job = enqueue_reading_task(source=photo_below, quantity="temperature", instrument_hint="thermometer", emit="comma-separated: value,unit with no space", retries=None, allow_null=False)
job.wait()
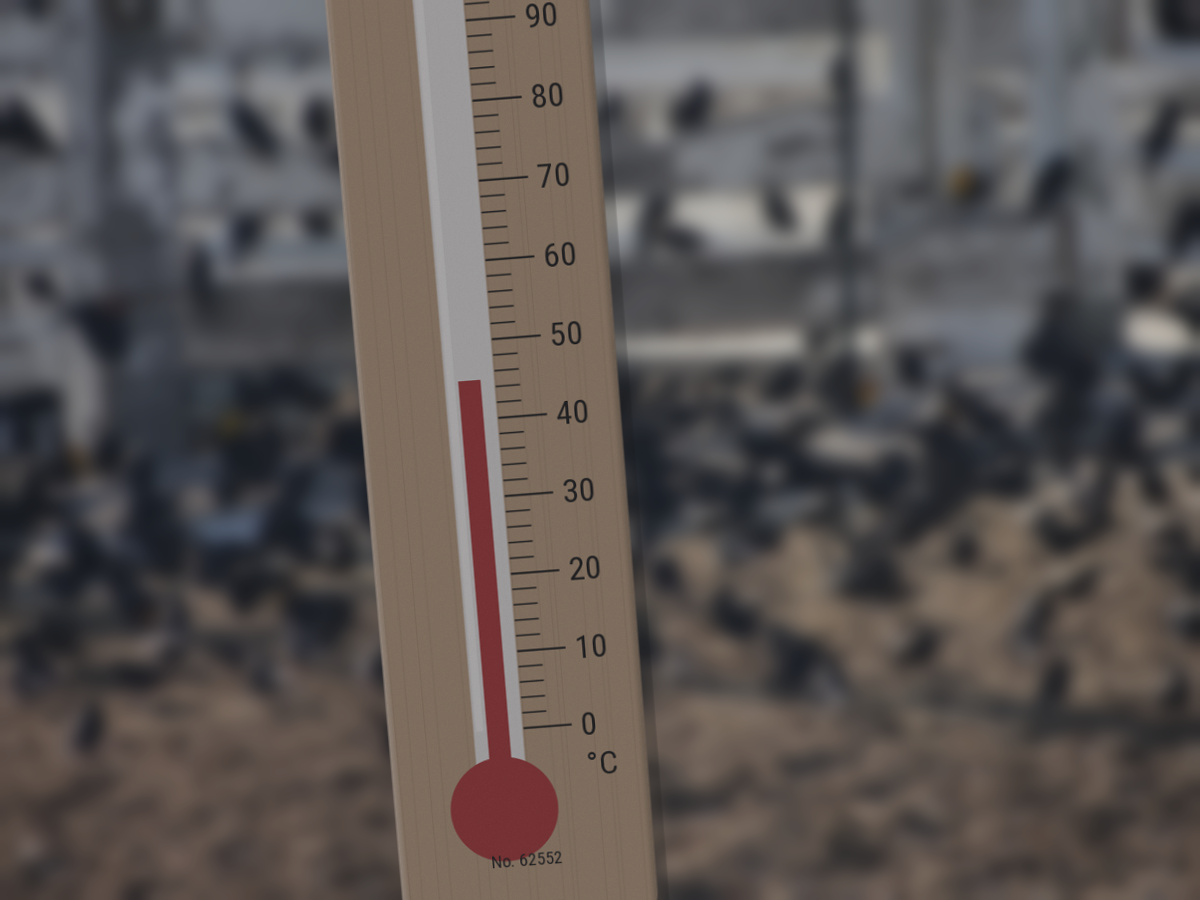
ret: 45,°C
